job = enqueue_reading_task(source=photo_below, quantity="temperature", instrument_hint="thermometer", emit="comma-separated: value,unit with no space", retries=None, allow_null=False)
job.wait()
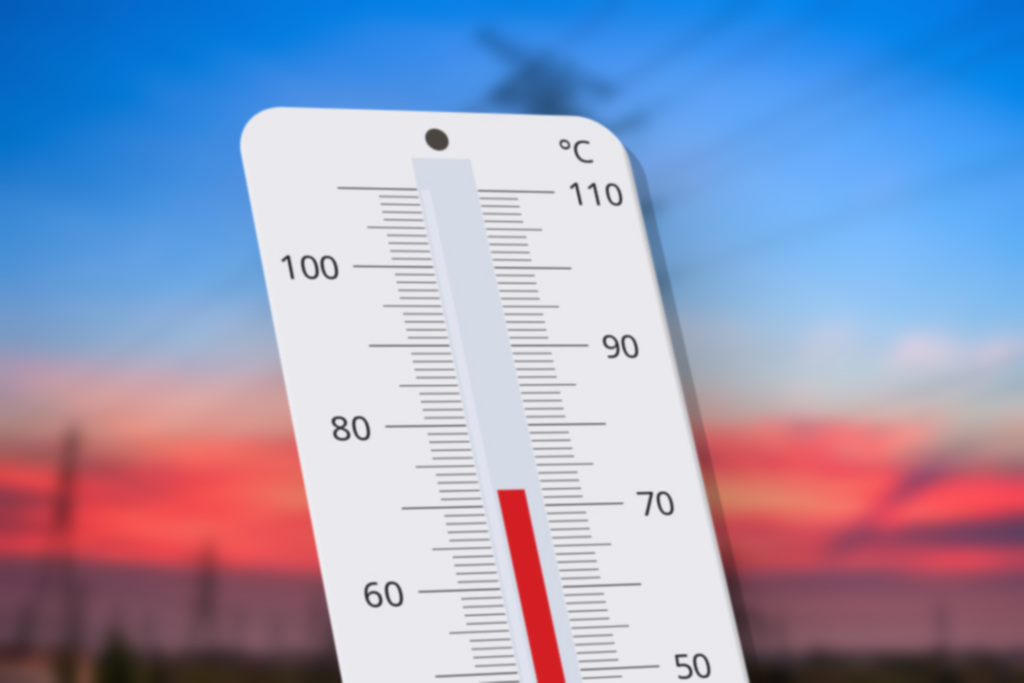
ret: 72,°C
